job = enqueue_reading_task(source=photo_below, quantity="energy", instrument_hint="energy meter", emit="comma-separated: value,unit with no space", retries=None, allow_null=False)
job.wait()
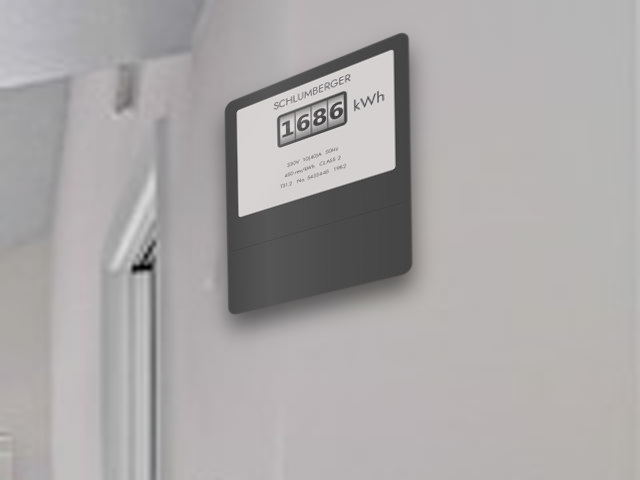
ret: 1686,kWh
